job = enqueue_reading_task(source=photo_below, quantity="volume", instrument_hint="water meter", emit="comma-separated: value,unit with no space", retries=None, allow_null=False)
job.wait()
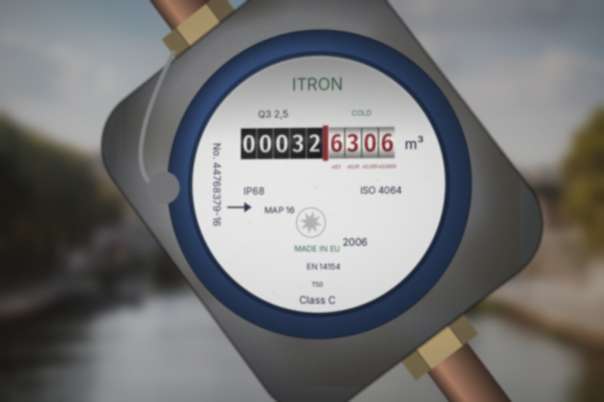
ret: 32.6306,m³
